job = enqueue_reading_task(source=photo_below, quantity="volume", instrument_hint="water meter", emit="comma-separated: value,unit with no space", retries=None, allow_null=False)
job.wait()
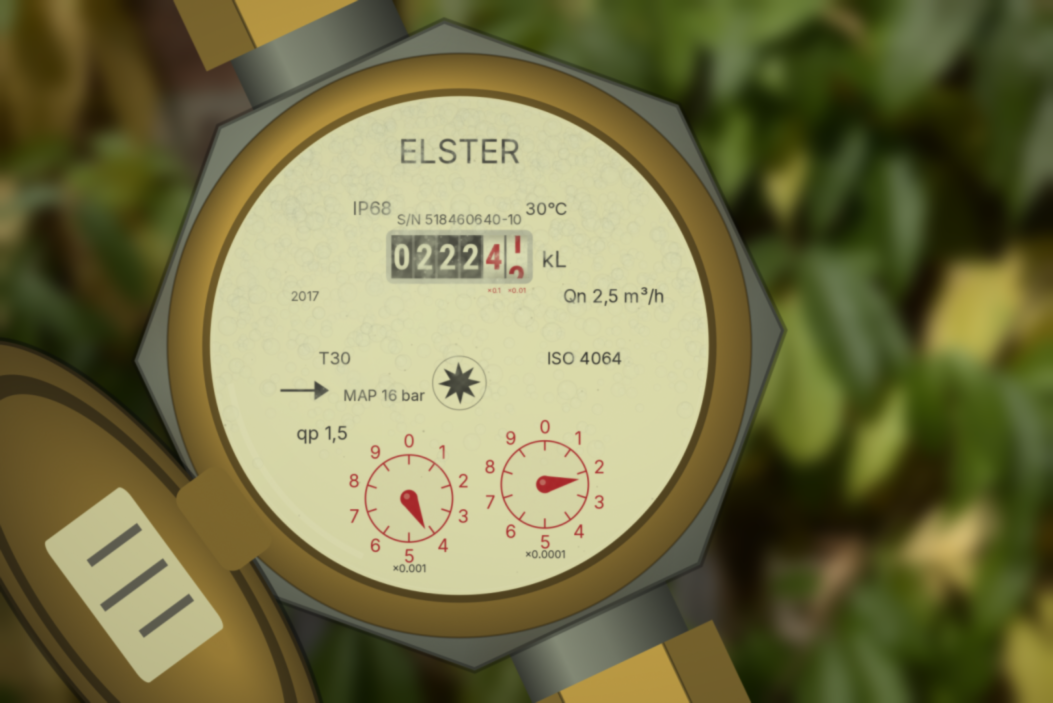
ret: 222.4142,kL
